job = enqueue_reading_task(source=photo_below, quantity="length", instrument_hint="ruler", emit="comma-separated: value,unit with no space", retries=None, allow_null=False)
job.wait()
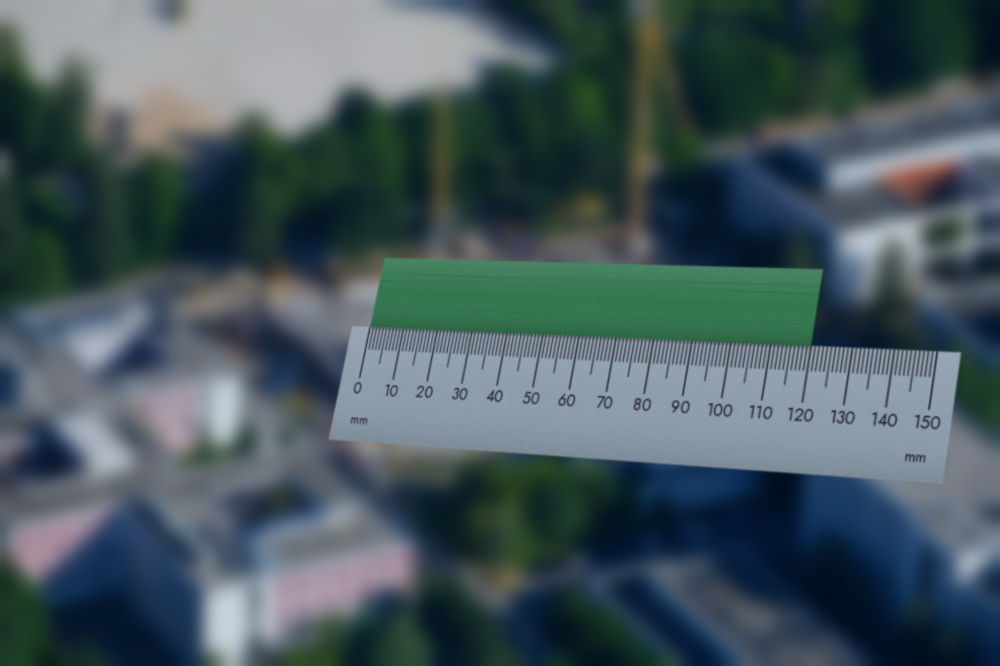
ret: 120,mm
